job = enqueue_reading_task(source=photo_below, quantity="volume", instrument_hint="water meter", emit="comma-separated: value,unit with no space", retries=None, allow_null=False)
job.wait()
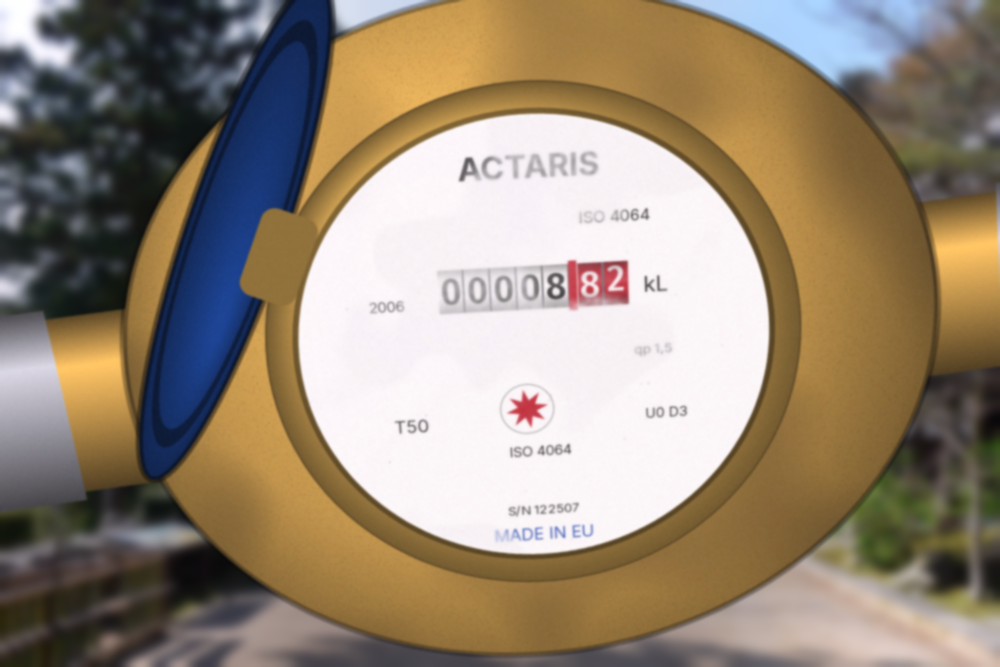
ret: 8.82,kL
